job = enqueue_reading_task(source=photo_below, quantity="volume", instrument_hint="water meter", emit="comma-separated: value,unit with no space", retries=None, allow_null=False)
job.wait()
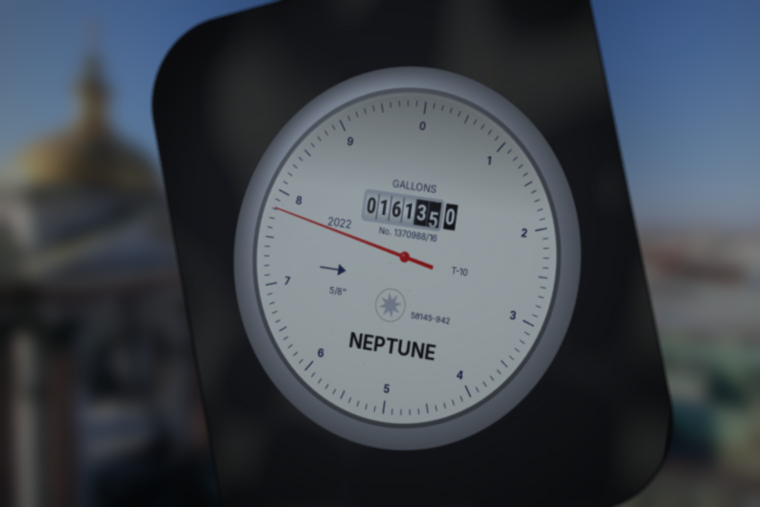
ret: 161347.8,gal
